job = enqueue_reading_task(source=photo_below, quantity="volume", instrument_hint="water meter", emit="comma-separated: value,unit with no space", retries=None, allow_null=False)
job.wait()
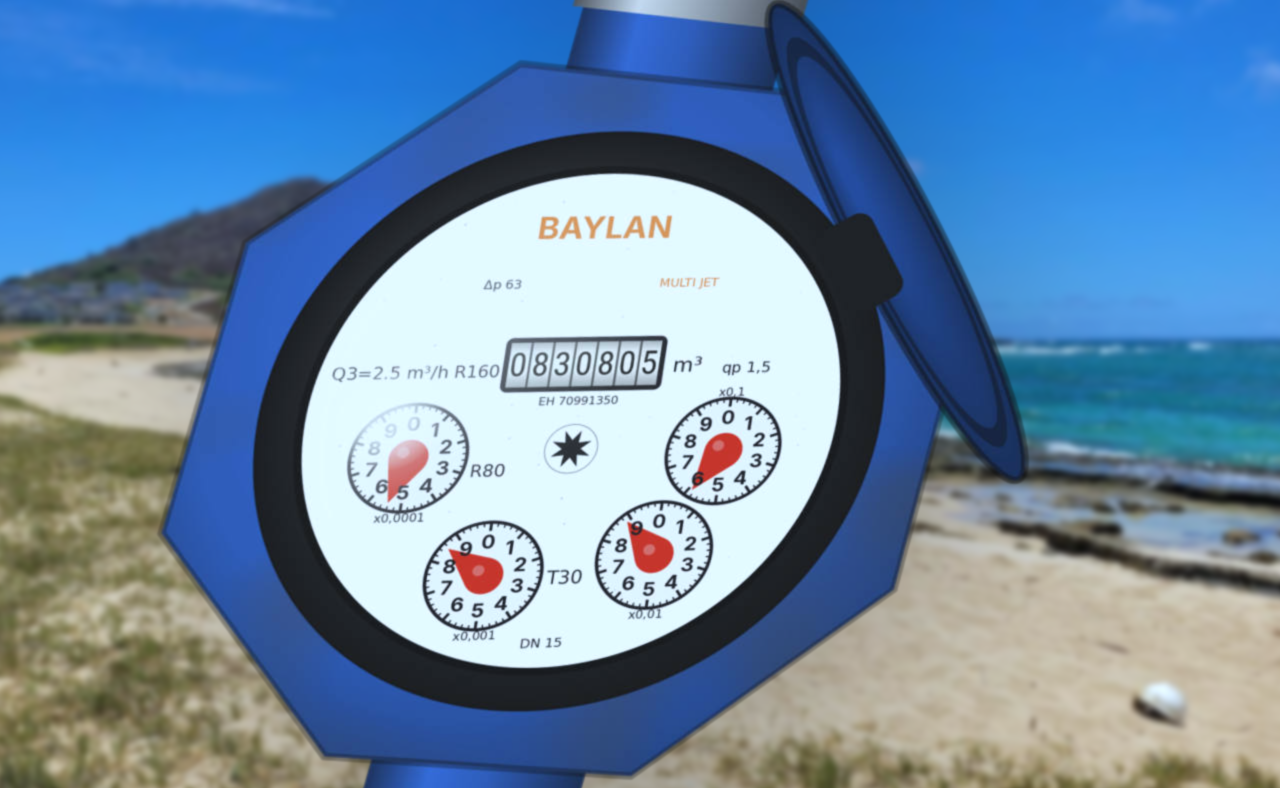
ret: 830805.5885,m³
